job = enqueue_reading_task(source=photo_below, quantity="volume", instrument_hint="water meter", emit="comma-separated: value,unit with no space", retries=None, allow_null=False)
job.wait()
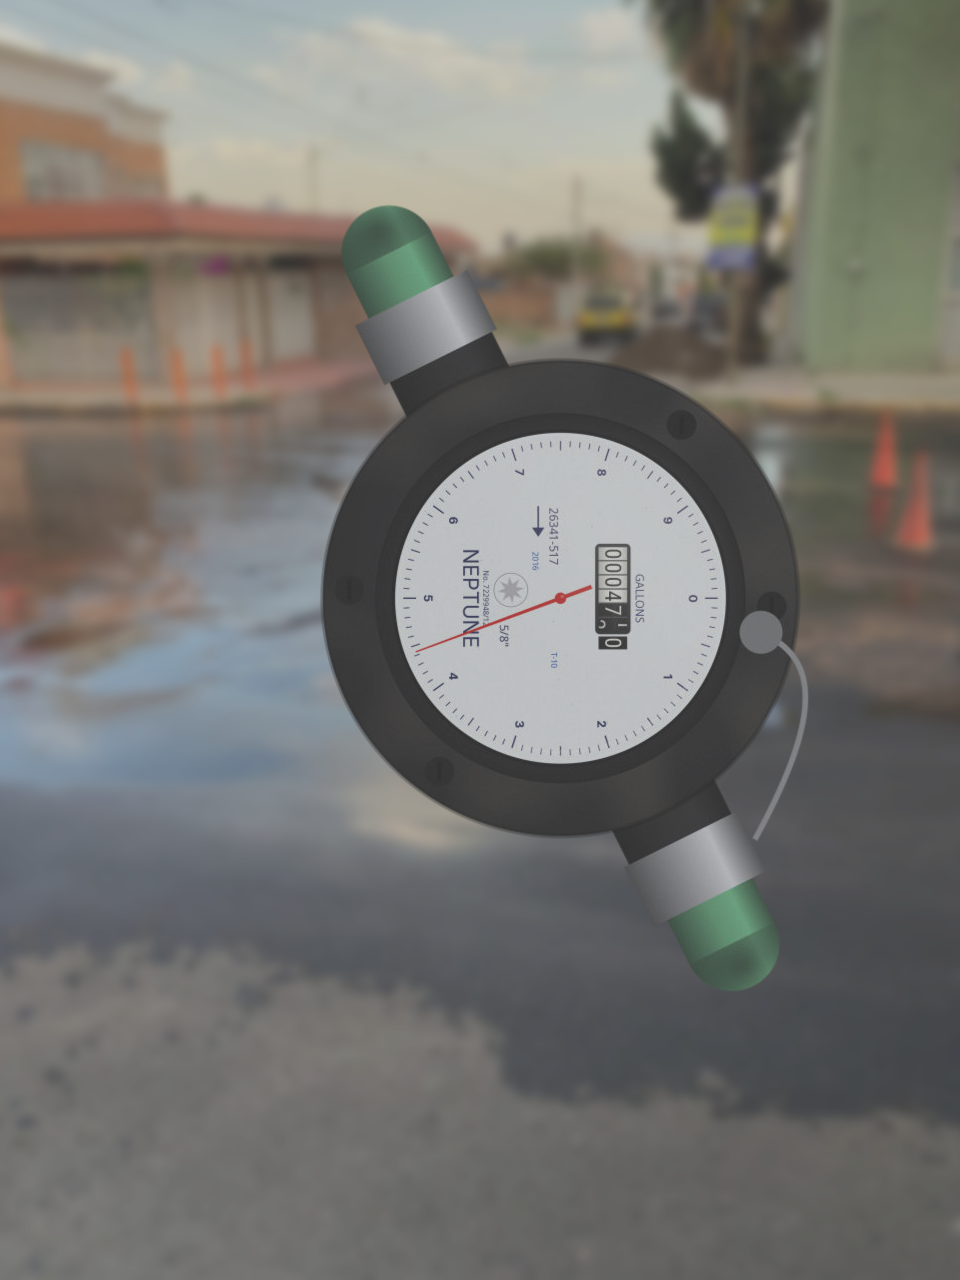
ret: 4714.4,gal
